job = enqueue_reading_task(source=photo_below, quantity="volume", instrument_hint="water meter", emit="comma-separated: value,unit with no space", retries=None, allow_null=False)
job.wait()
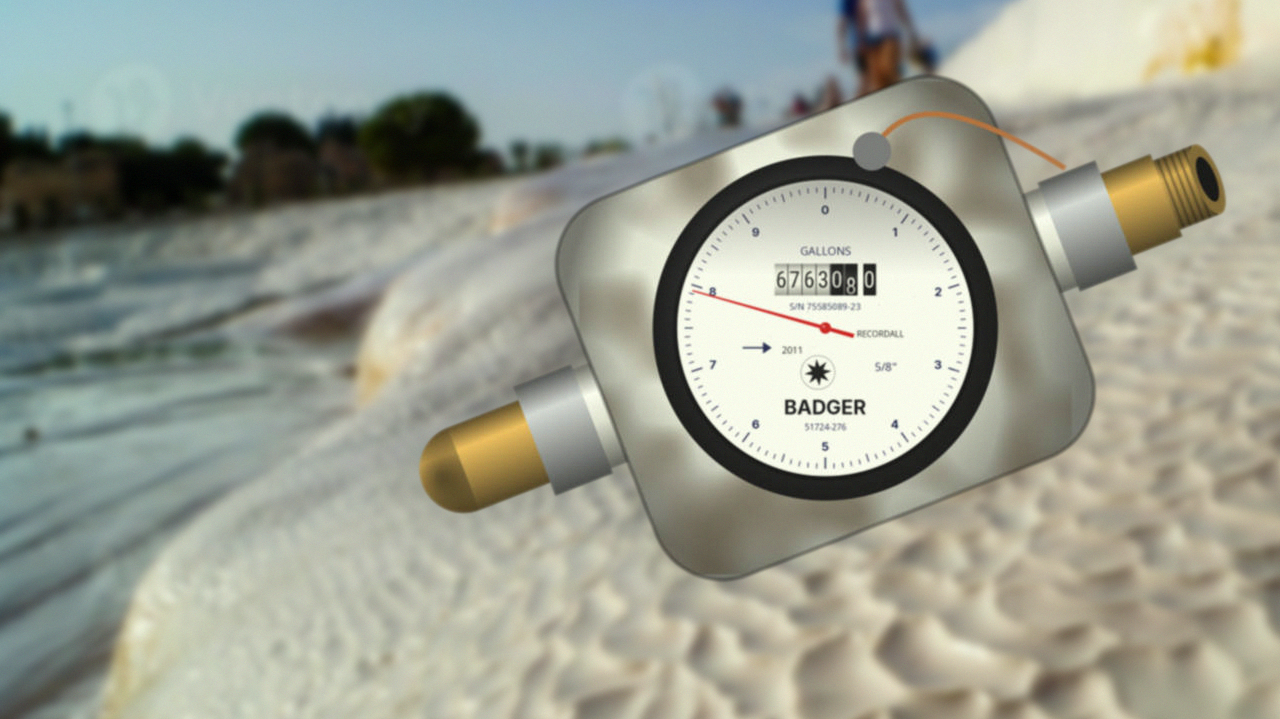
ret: 6763077.9,gal
